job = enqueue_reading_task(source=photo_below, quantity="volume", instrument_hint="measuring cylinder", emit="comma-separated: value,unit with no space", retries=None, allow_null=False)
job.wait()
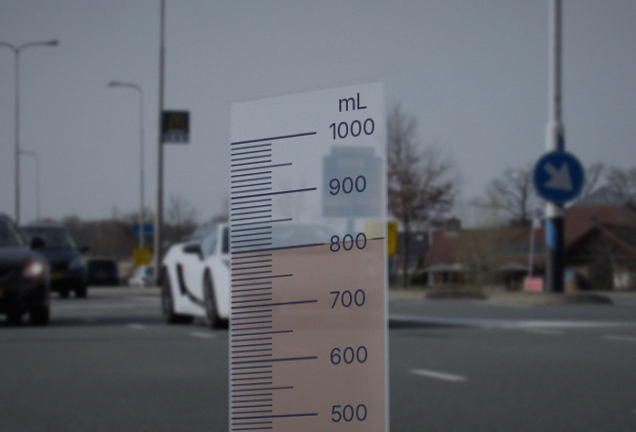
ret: 800,mL
